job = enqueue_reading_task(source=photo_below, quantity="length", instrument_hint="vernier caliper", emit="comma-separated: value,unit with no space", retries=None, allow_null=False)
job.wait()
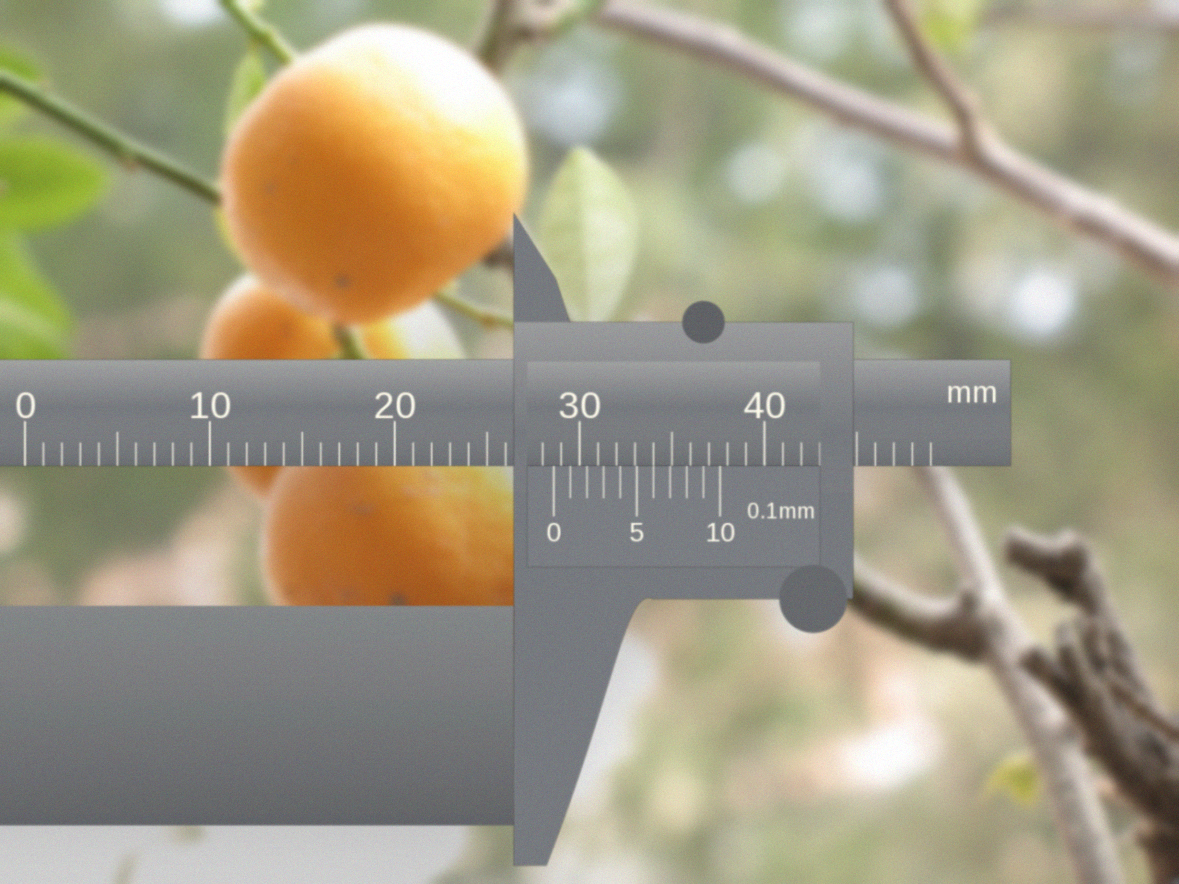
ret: 28.6,mm
